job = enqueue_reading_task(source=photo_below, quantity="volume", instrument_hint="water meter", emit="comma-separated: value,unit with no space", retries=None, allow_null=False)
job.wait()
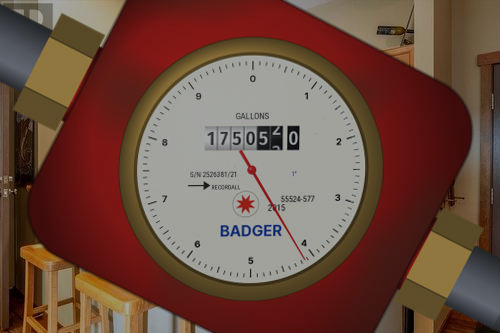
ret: 1750524.1,gal
